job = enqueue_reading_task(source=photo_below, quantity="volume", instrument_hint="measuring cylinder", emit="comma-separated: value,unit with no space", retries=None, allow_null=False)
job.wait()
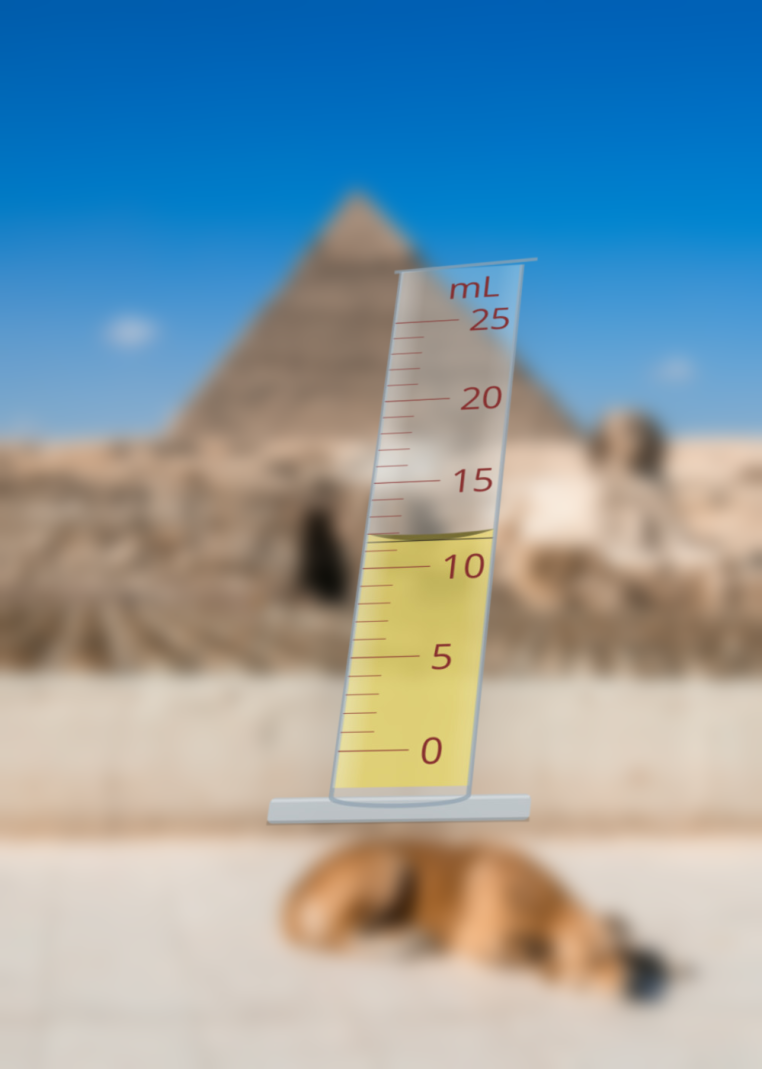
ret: 11.5,mL
